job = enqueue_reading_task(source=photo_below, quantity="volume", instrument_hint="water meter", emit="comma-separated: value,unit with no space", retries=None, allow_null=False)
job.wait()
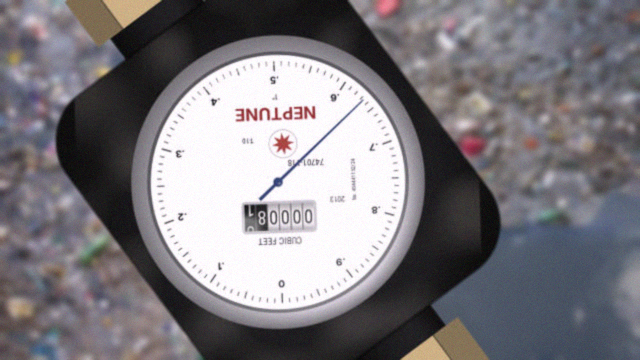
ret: 80.63,ft³
